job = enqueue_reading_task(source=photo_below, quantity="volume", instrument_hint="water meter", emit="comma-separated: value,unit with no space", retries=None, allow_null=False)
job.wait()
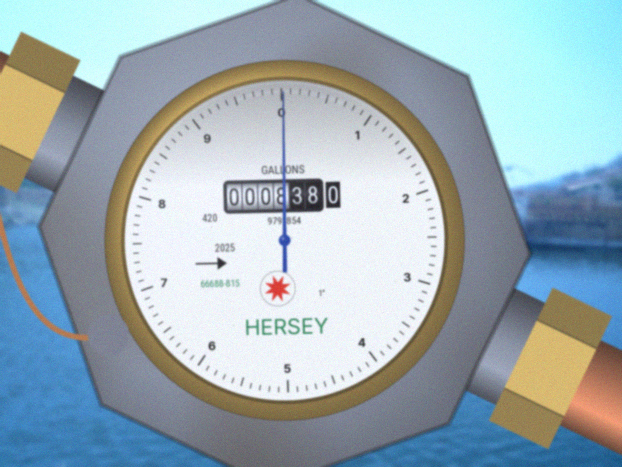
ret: 8380.0,gal
